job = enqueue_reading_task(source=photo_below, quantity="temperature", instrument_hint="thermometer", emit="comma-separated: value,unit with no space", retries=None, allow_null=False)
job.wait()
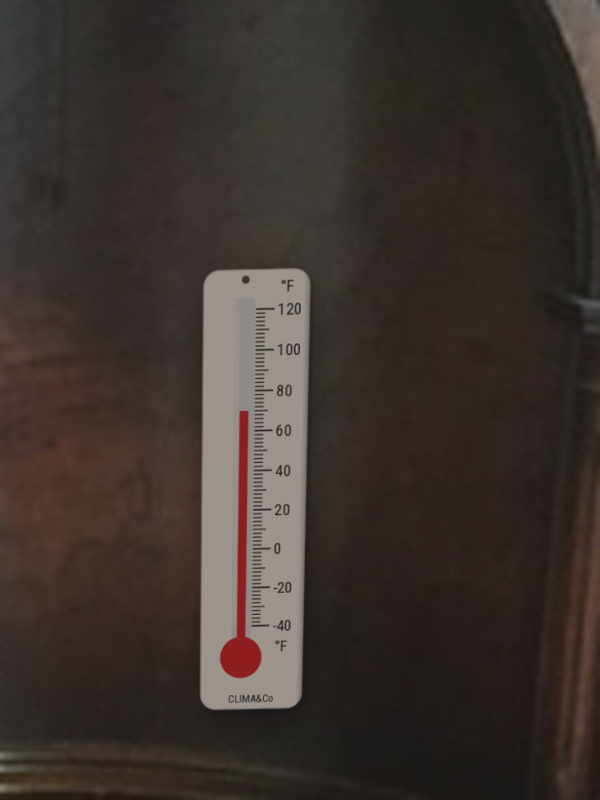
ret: 70,°F
